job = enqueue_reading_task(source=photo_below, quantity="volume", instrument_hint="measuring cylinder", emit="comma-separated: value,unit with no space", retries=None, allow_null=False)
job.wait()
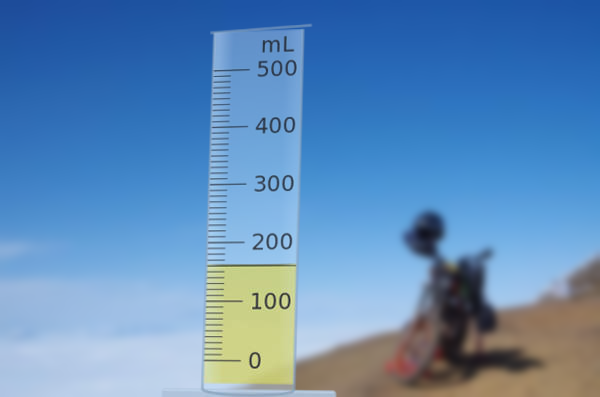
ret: 160,mL
